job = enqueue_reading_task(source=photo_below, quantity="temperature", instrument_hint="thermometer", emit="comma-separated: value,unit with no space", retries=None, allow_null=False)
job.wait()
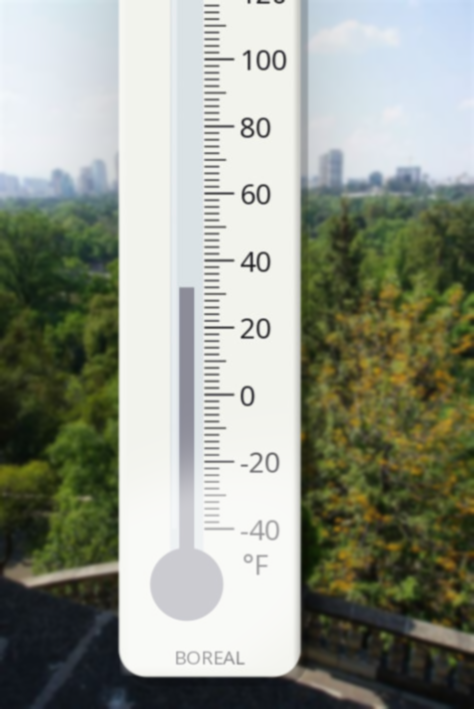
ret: 32,°F
